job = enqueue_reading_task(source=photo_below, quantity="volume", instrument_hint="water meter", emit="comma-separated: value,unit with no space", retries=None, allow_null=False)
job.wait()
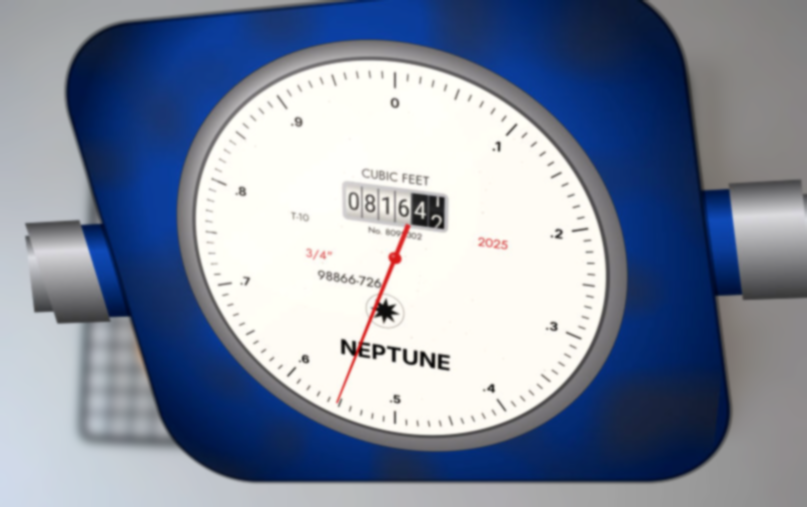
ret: 81641.55,ft³
